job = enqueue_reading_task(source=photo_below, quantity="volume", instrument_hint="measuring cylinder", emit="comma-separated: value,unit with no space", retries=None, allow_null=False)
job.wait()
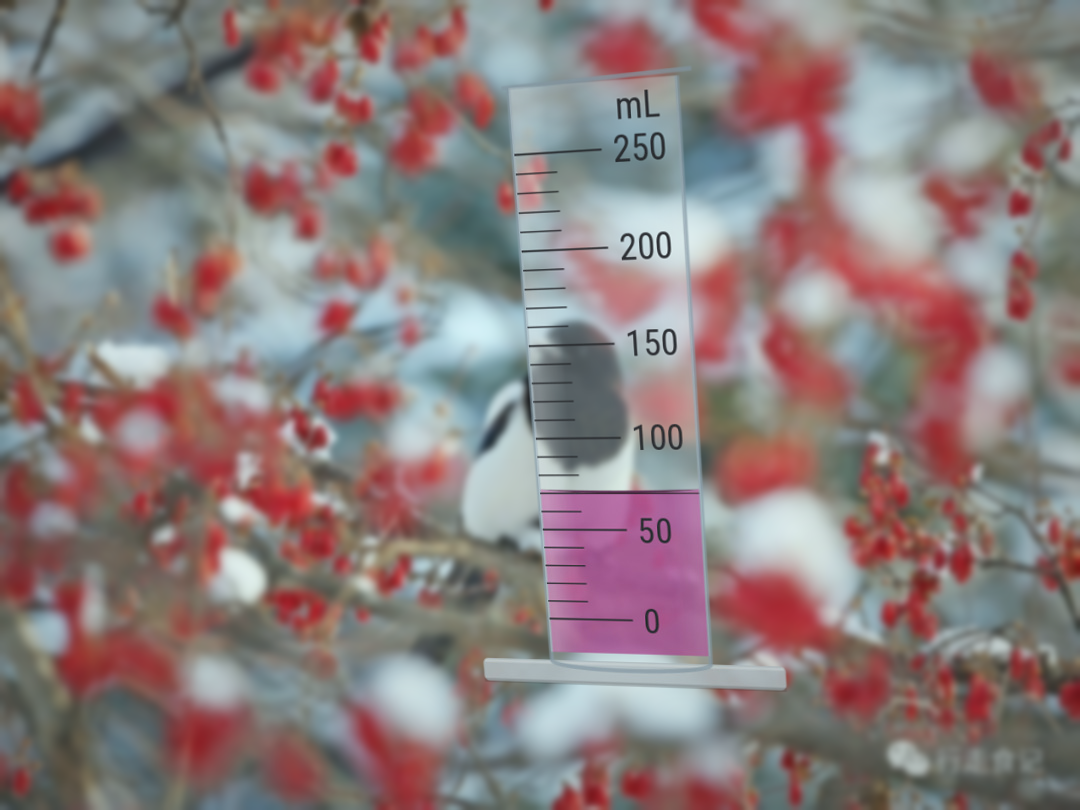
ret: 70,mL
